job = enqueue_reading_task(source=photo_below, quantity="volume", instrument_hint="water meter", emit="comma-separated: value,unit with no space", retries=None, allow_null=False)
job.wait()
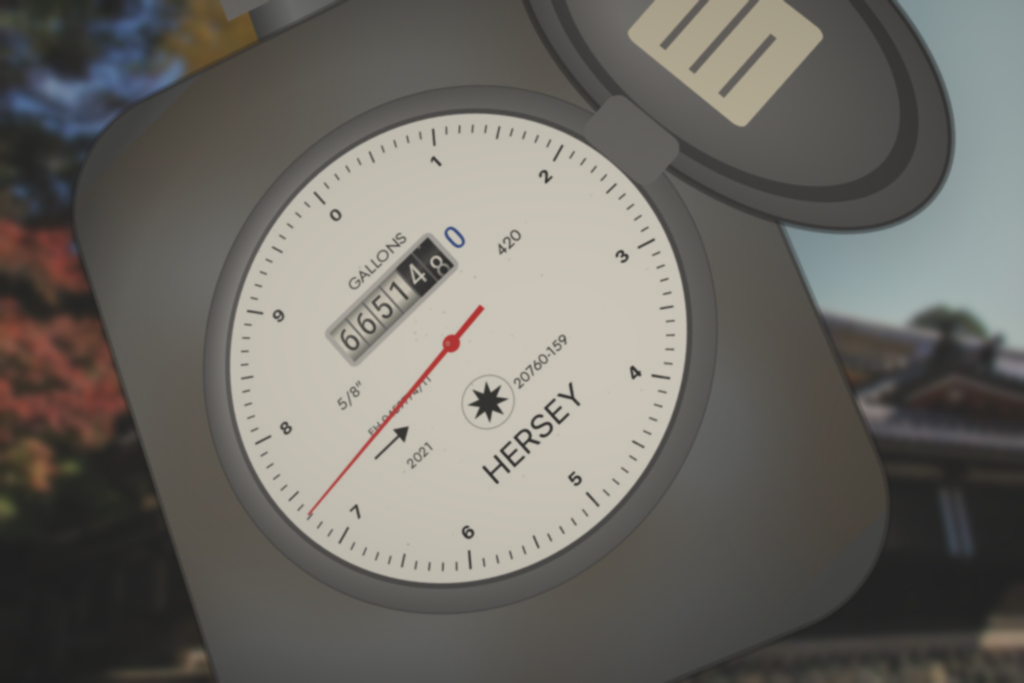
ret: 6651477.3,gal
